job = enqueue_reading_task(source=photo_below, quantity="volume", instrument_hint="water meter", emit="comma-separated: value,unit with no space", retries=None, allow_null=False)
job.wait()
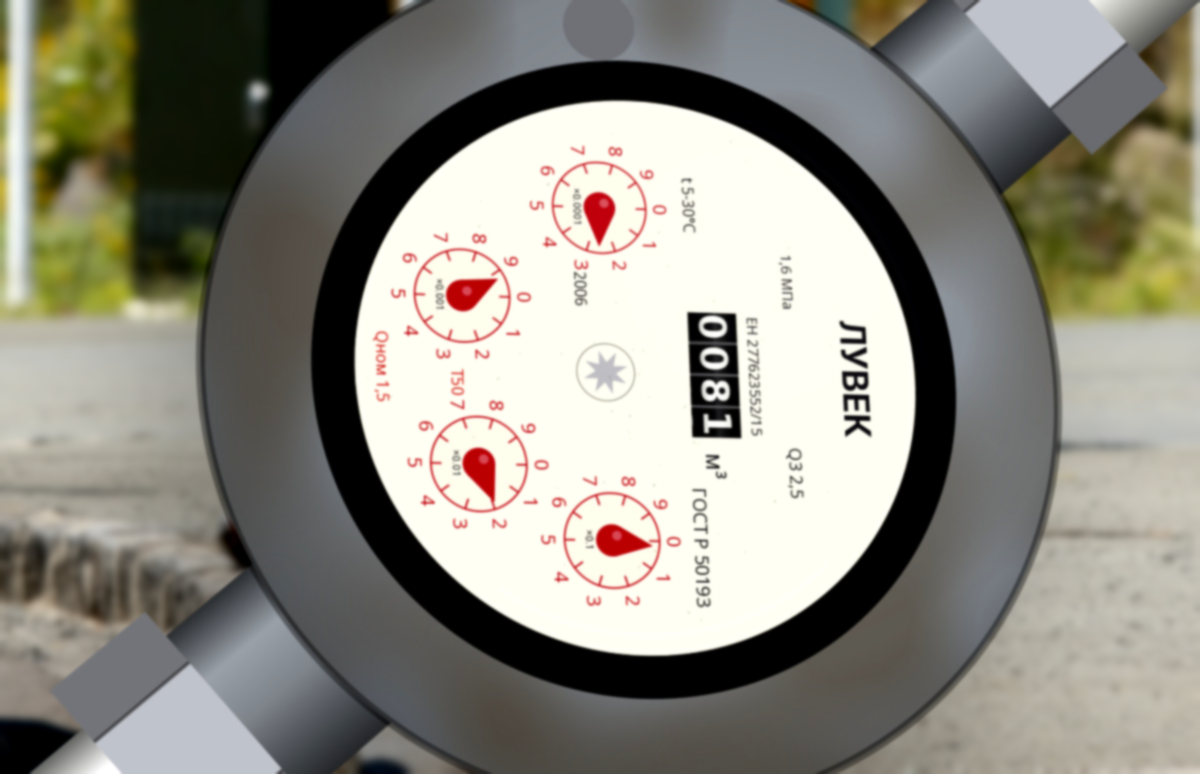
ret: 81.0192,m³
